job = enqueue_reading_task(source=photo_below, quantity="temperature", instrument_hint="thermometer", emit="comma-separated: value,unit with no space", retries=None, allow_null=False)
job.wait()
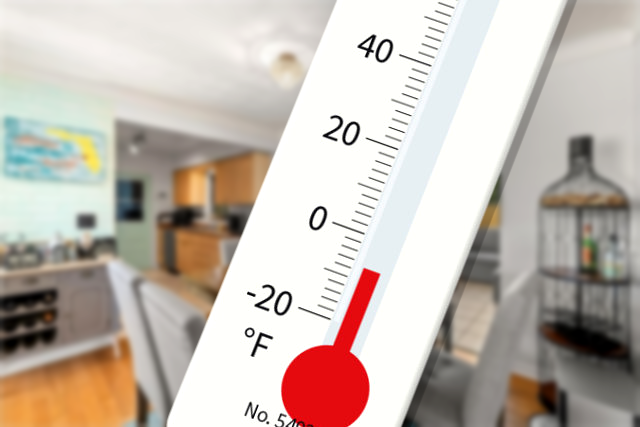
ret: -7,°F
